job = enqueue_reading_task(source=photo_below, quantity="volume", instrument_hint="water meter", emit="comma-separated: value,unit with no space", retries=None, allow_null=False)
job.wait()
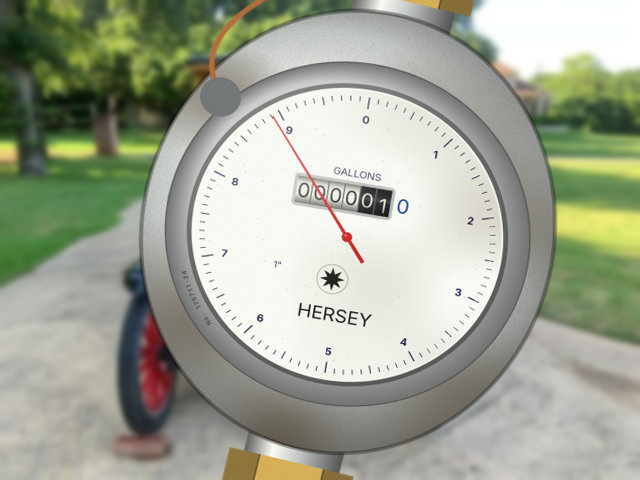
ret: 8.9,gal
